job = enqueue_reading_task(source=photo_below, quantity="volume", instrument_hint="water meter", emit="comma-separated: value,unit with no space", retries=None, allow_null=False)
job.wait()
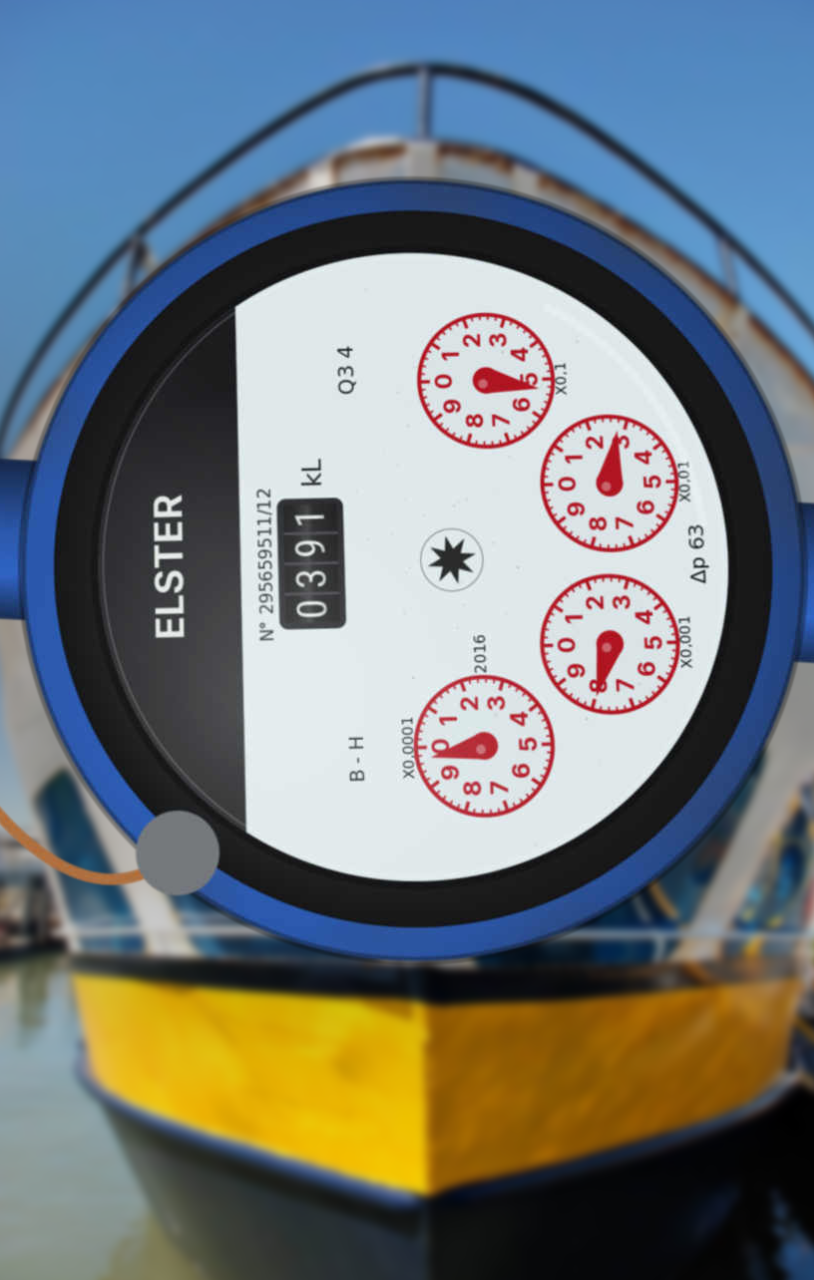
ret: 391.5279,kL
